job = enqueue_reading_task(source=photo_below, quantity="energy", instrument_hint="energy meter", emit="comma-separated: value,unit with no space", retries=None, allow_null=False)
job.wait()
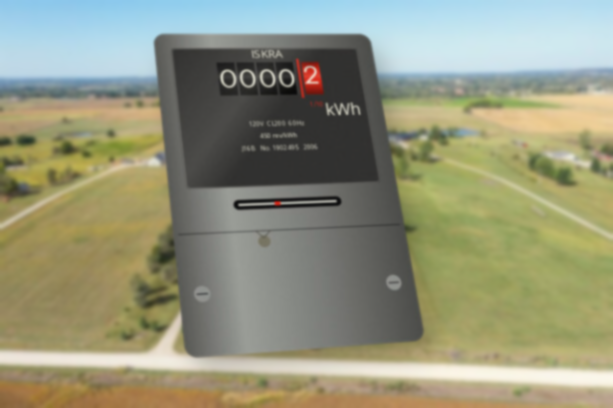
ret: 0.2,kWh
